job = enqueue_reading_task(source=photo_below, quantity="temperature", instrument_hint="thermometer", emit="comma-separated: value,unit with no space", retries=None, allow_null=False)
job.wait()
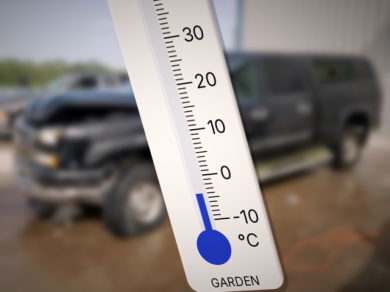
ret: -4,°C
